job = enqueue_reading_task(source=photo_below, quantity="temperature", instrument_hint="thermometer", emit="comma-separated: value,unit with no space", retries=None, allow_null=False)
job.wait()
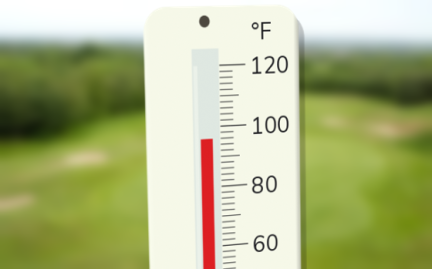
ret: 96,°F
